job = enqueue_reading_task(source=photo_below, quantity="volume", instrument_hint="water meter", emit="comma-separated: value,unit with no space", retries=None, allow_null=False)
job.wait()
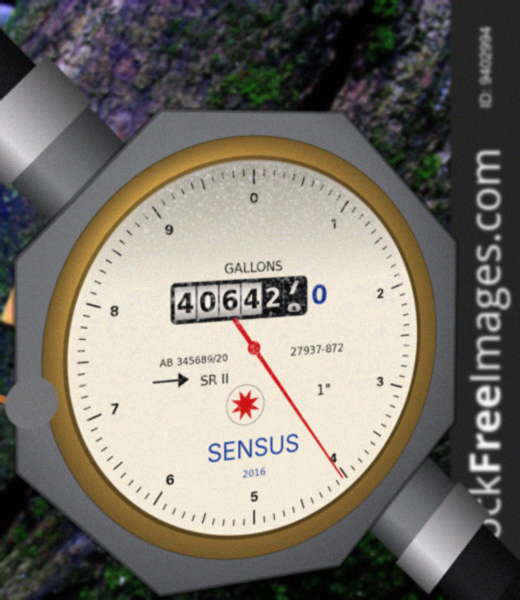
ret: 4064274.0,gal
